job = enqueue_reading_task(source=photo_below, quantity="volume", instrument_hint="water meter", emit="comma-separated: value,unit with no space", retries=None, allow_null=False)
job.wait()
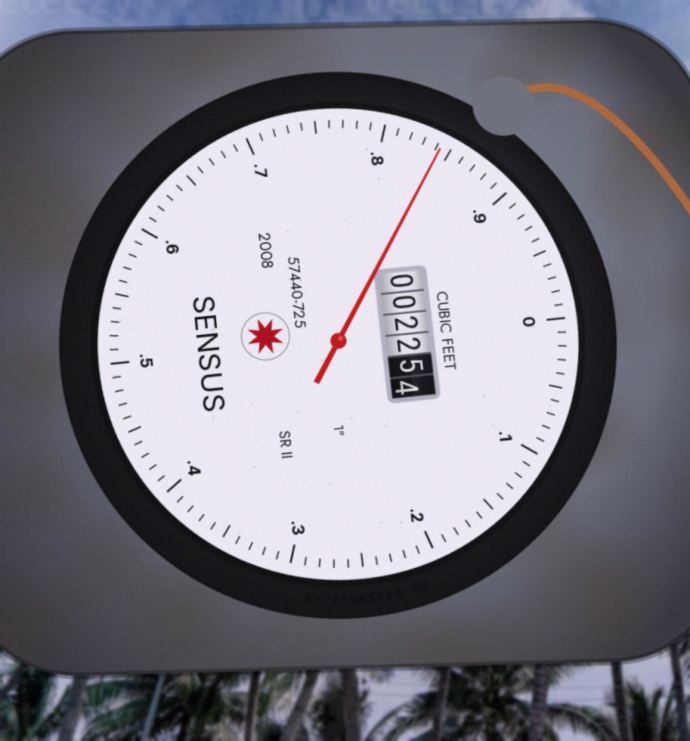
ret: 2253.84,ft³
